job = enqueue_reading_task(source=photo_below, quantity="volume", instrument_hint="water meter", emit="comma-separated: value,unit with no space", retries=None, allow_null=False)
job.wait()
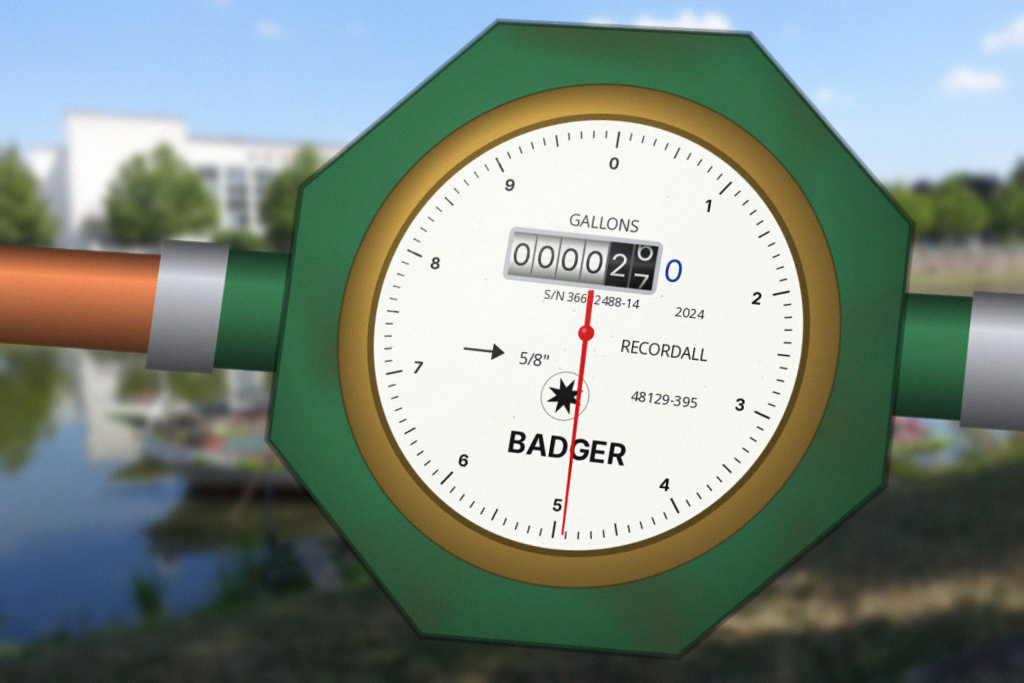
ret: 264.9,gal
